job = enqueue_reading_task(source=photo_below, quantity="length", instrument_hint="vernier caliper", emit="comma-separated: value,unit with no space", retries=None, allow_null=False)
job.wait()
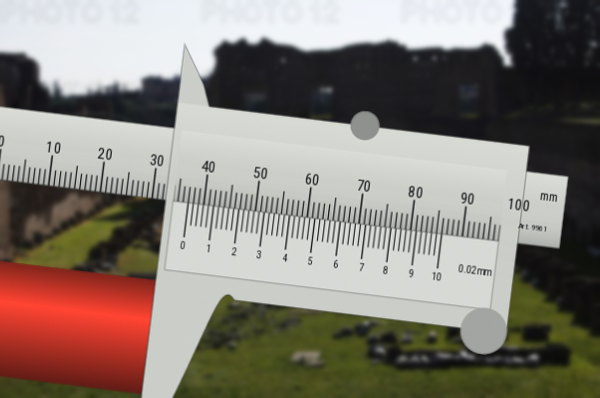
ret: 37.0,mm
